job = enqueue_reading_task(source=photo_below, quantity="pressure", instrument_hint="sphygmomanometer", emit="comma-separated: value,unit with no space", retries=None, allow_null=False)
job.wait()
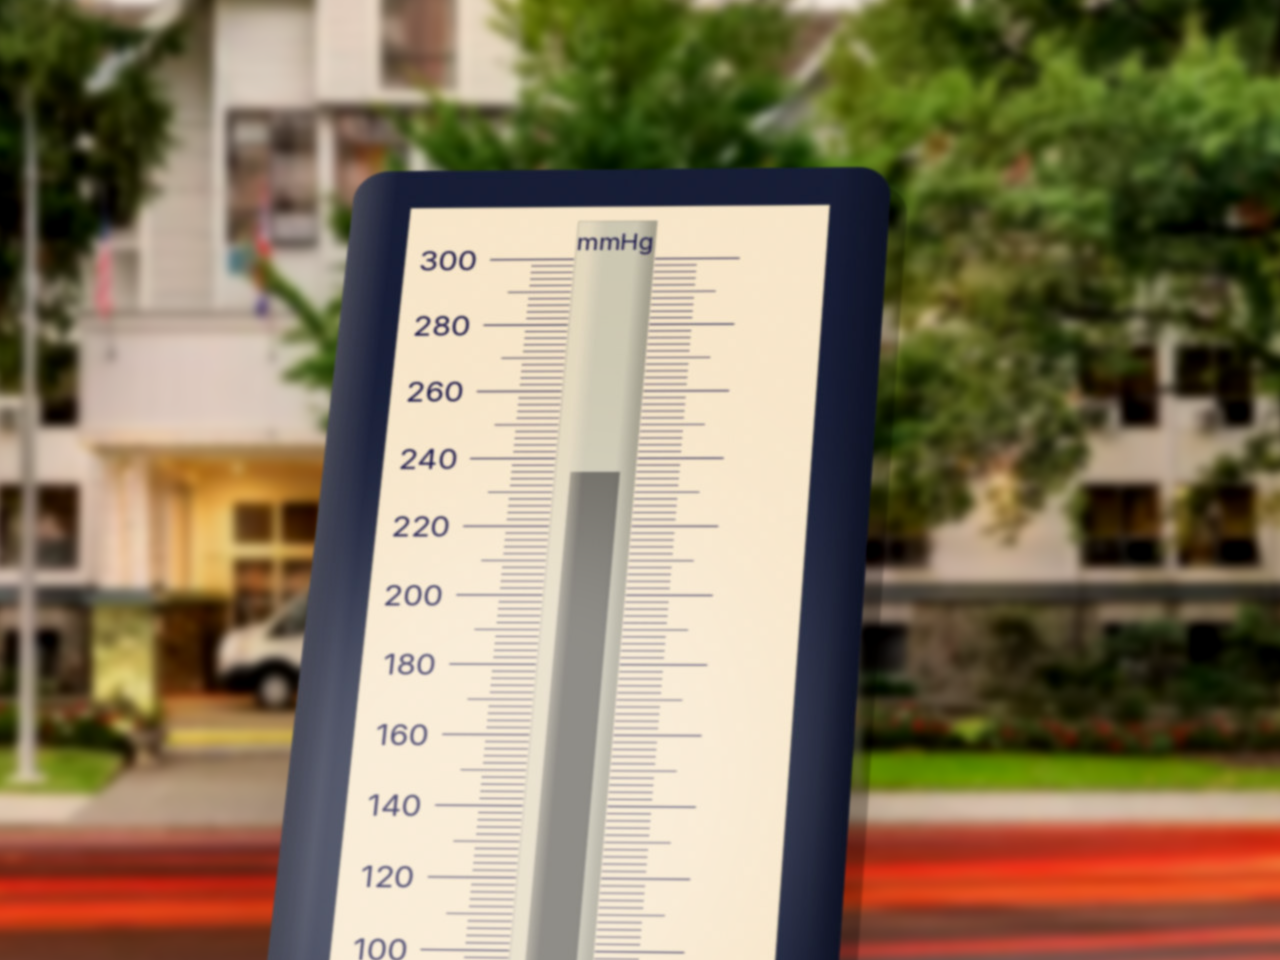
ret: 236,mmHg
